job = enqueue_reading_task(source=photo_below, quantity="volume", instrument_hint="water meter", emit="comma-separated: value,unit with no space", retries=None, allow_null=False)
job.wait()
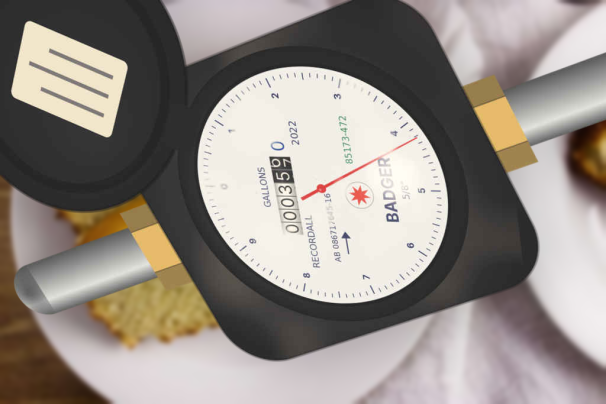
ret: 3564.2,gal
